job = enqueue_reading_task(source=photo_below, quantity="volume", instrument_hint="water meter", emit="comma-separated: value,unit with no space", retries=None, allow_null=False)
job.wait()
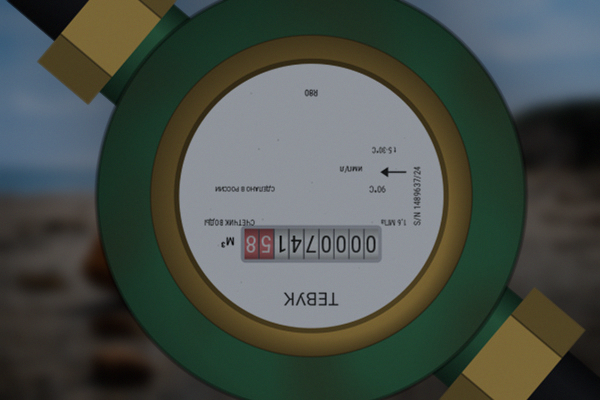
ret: 741.58,m³
